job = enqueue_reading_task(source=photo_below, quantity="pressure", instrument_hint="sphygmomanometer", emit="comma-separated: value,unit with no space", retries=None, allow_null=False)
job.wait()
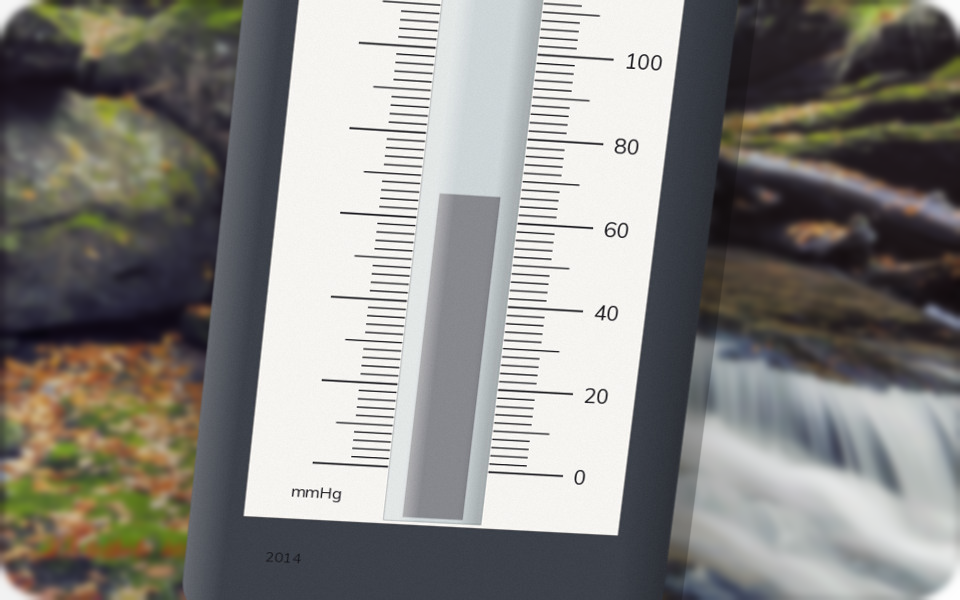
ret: 66,mmHg
